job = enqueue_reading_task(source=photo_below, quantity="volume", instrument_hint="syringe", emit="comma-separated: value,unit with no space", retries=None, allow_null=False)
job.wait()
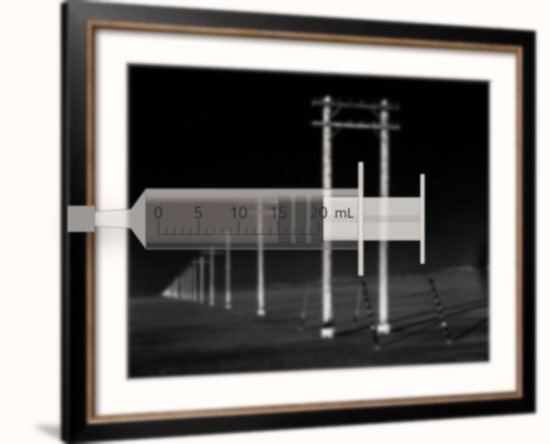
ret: 15,mL
